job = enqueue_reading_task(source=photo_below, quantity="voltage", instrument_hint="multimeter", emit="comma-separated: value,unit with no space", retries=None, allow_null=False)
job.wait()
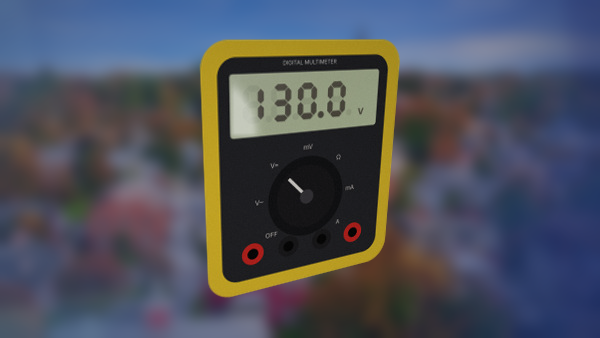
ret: 130.0,V
